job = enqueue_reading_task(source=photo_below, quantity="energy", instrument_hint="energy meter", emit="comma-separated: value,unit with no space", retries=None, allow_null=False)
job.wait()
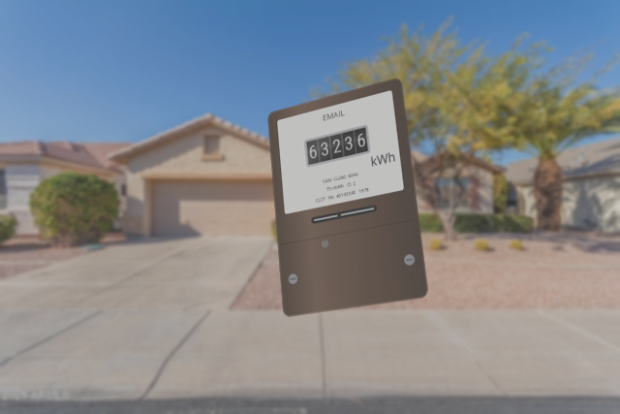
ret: 63236,kWh
